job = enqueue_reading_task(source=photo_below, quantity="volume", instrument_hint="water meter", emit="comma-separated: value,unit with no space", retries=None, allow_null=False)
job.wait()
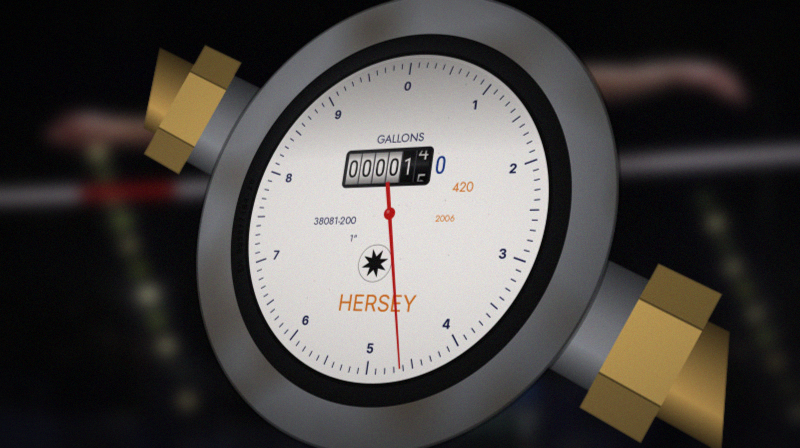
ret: 144.6,gal
